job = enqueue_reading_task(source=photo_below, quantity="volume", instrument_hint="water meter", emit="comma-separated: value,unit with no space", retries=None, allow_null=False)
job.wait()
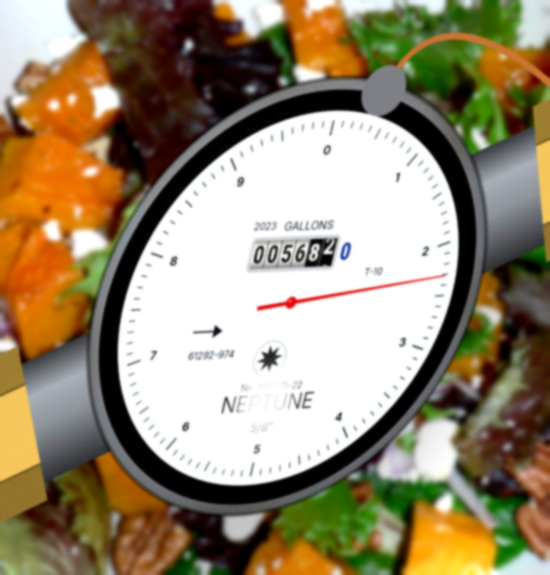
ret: 56822.3,gal
